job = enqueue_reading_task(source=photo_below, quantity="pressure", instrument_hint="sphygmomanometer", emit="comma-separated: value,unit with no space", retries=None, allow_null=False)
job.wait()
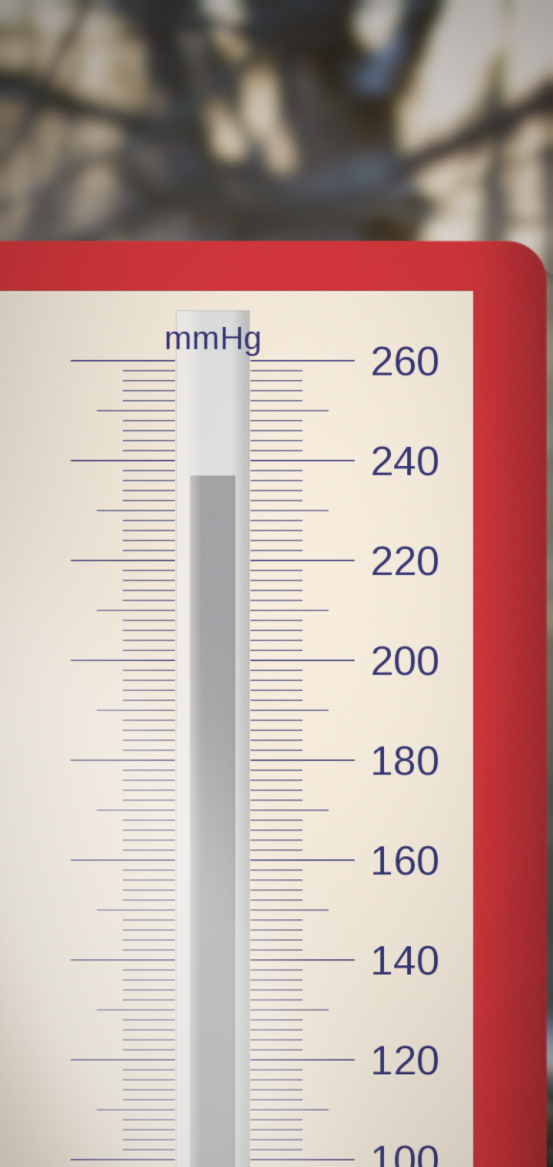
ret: 237,mmHg
